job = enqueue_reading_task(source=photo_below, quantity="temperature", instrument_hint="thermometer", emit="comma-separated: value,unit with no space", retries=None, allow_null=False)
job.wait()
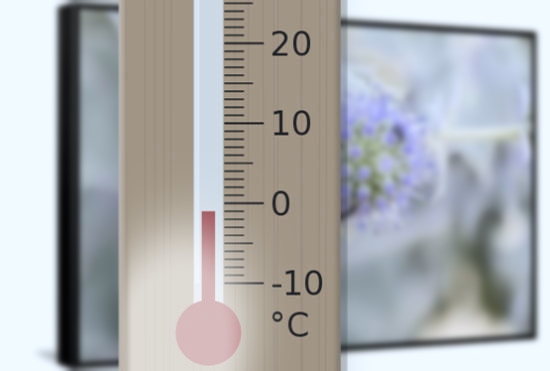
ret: -1,°C
